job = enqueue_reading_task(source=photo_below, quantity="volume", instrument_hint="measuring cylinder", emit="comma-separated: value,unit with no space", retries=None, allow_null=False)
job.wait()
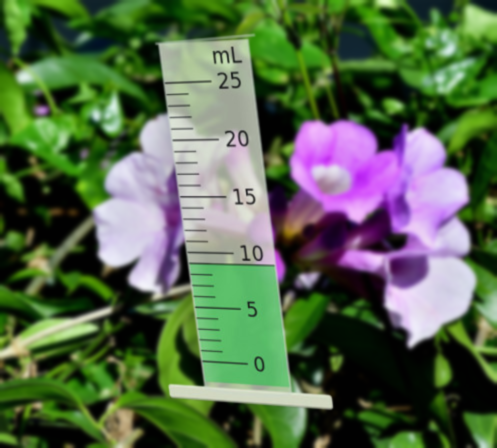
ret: 9,mL
